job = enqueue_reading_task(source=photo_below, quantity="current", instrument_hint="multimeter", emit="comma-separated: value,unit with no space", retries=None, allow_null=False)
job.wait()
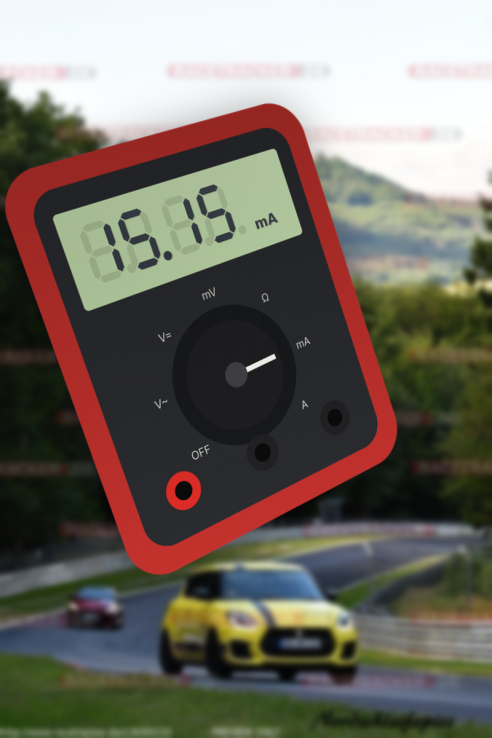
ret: 15.15,mA
